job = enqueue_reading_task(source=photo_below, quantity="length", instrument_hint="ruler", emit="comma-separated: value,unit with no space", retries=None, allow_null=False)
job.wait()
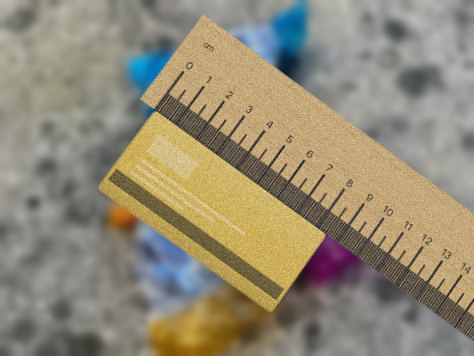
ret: 8.5,cm
